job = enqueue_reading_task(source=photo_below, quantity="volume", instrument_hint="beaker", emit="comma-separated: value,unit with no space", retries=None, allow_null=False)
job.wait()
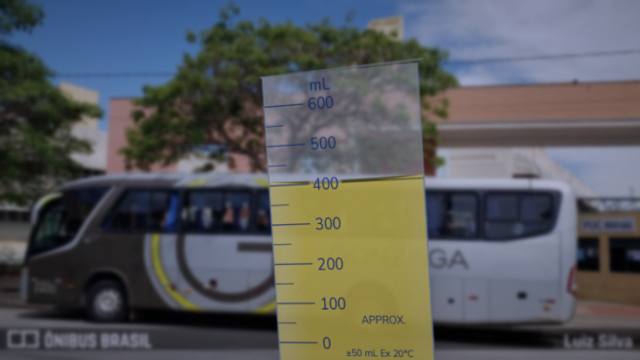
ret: 400,mL
